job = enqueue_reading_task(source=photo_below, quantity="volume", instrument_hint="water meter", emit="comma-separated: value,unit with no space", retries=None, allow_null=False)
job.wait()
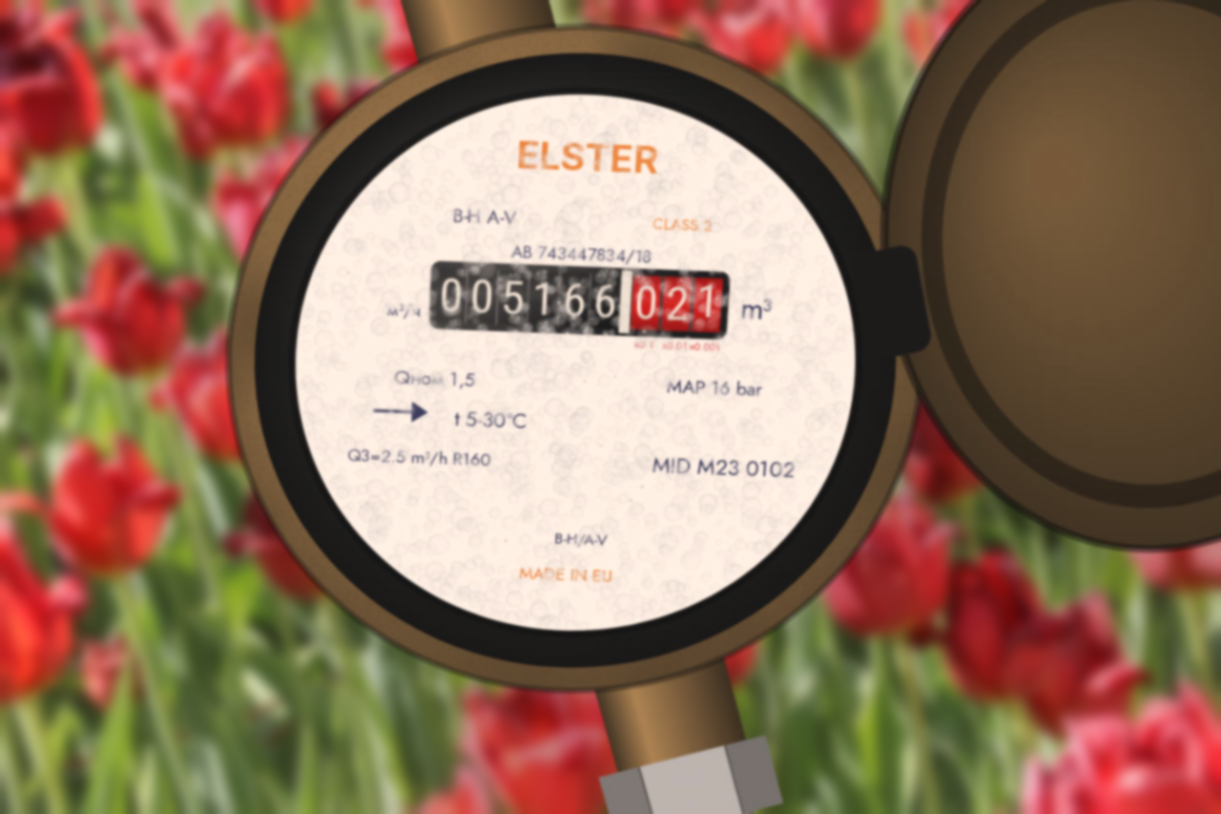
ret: 5166.021,m³
